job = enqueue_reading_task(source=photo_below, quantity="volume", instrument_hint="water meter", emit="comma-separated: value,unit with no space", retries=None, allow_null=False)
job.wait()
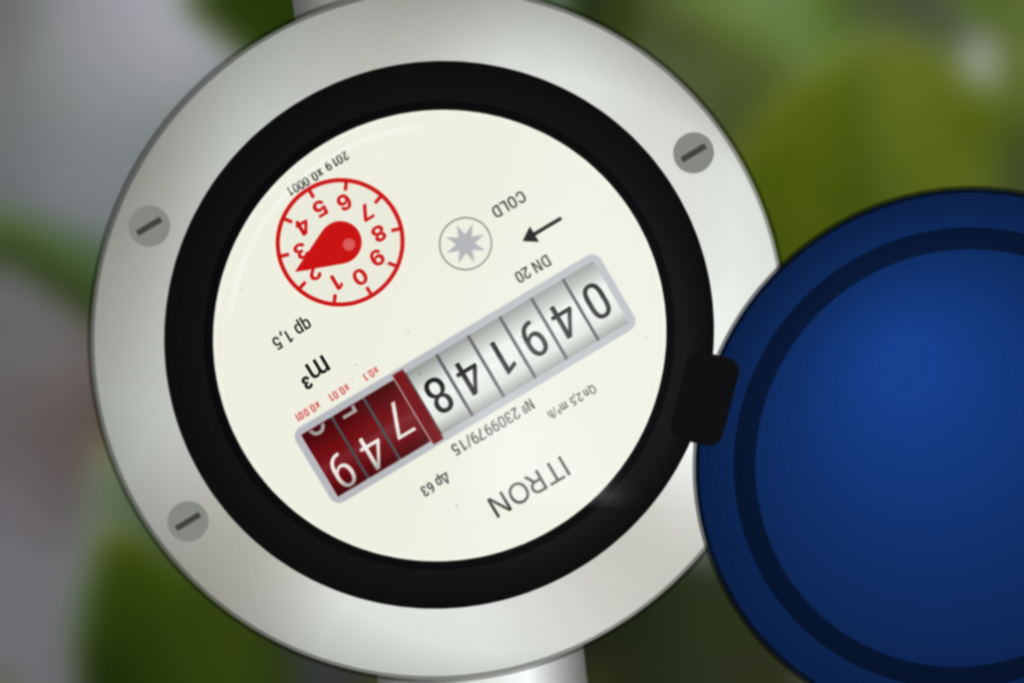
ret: 49148.7492,m³
